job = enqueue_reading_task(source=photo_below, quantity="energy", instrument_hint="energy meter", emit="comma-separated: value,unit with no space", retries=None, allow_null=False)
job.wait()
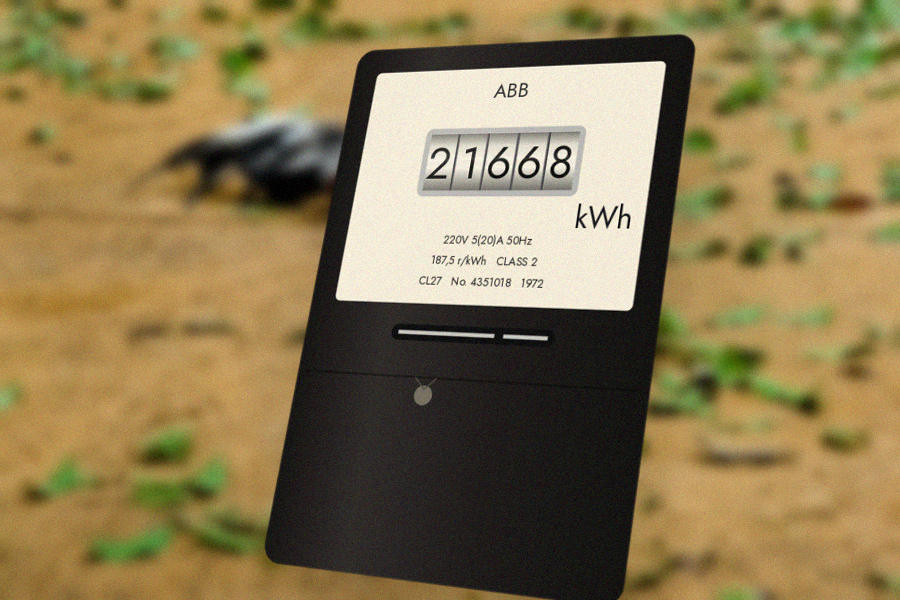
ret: 21668,kWh
